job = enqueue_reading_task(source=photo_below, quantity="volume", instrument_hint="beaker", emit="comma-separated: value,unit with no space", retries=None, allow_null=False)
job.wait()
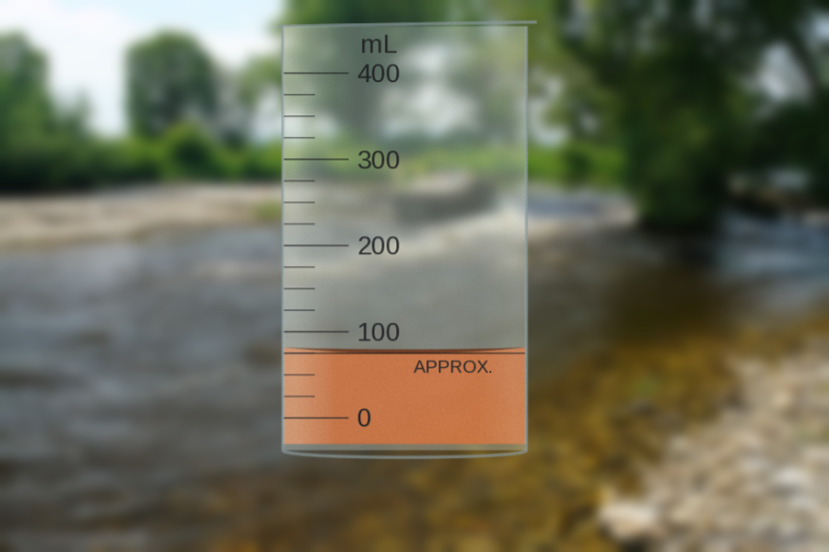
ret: 75,mL
